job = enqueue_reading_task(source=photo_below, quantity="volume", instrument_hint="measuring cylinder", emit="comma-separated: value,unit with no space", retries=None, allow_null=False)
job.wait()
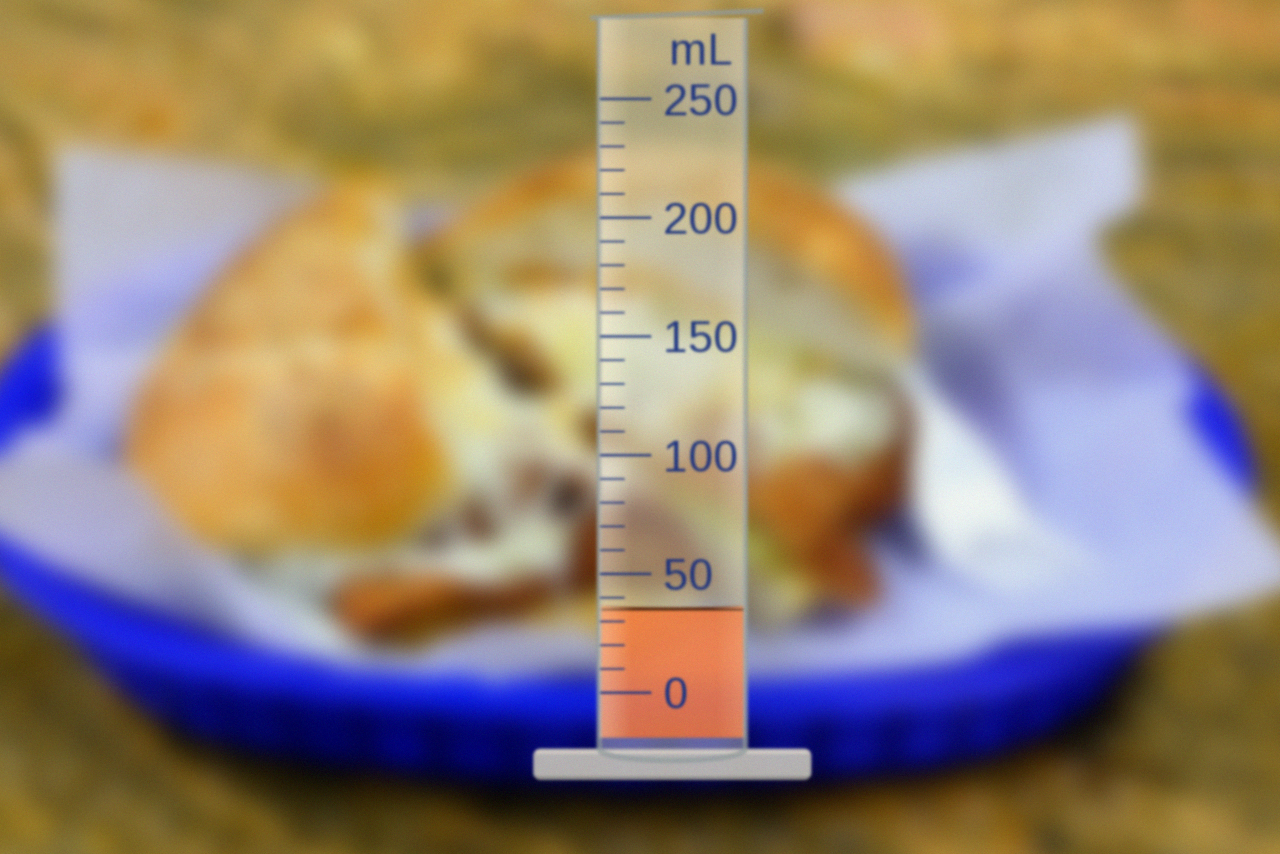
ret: 35,mL
